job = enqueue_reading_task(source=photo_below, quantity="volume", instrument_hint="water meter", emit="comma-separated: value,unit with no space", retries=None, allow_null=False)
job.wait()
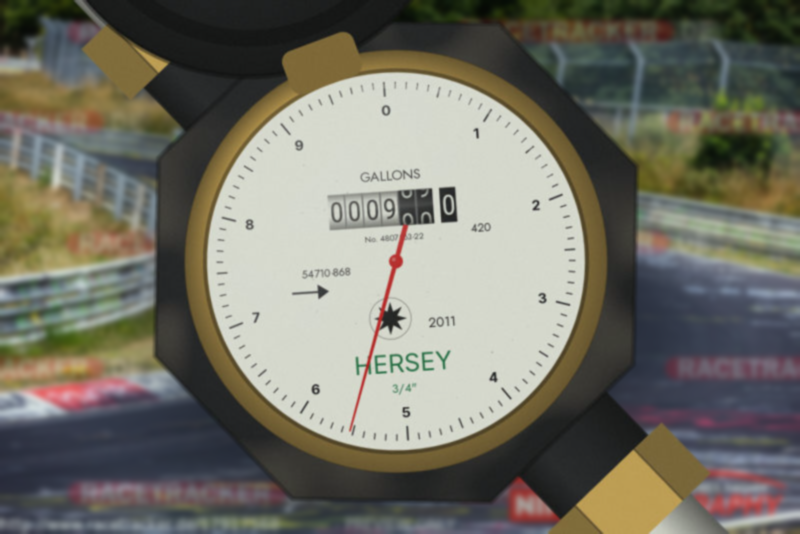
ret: 9895.5,gal
